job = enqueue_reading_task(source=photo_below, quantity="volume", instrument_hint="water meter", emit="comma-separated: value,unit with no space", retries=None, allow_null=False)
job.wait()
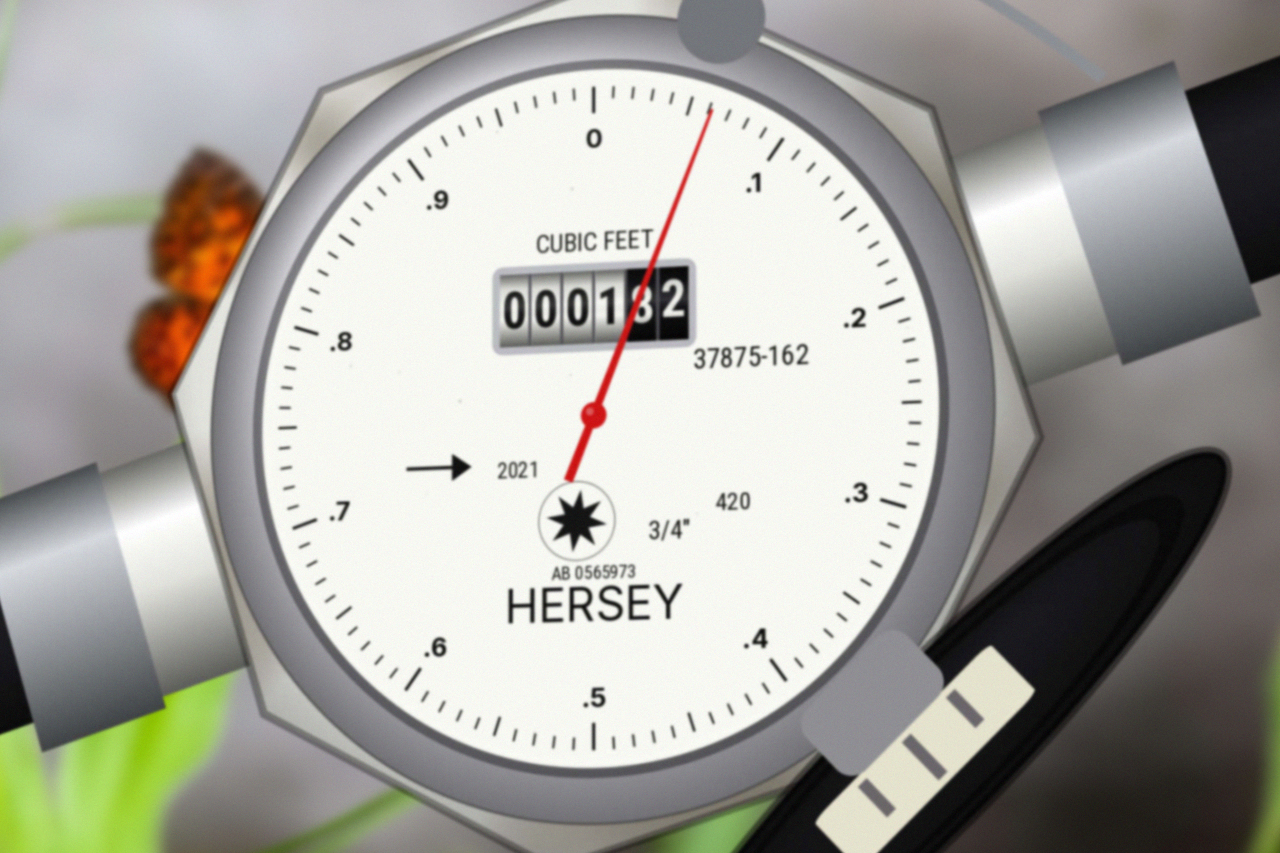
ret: 182.06,ft³
